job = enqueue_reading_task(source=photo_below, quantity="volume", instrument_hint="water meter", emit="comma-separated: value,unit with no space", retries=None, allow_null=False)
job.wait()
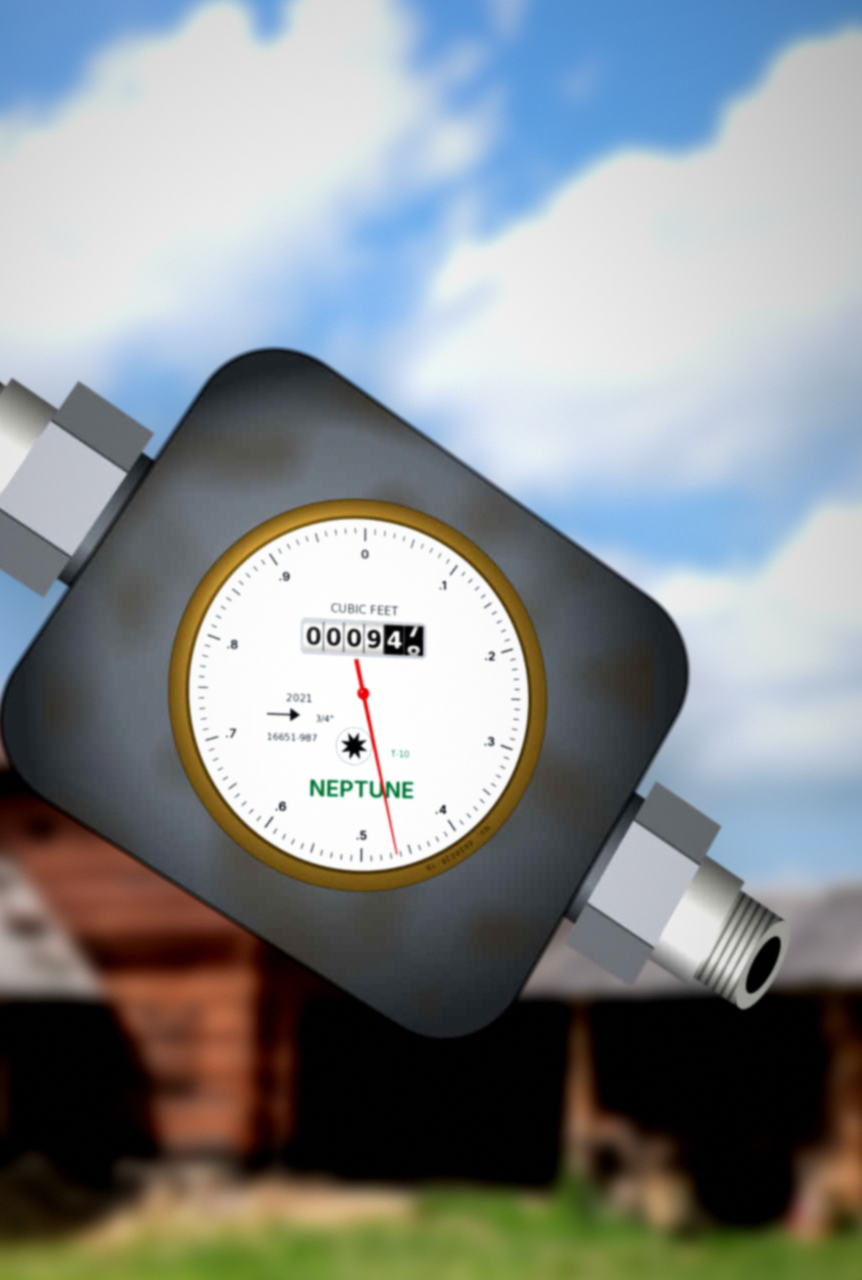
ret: 947.46,ft³
